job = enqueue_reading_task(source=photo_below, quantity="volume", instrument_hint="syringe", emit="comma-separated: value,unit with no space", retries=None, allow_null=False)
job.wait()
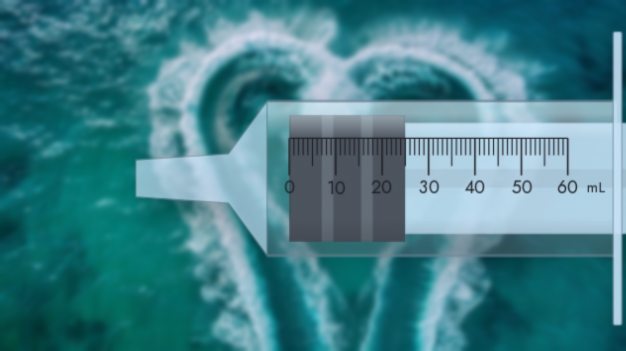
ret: 0,mL
